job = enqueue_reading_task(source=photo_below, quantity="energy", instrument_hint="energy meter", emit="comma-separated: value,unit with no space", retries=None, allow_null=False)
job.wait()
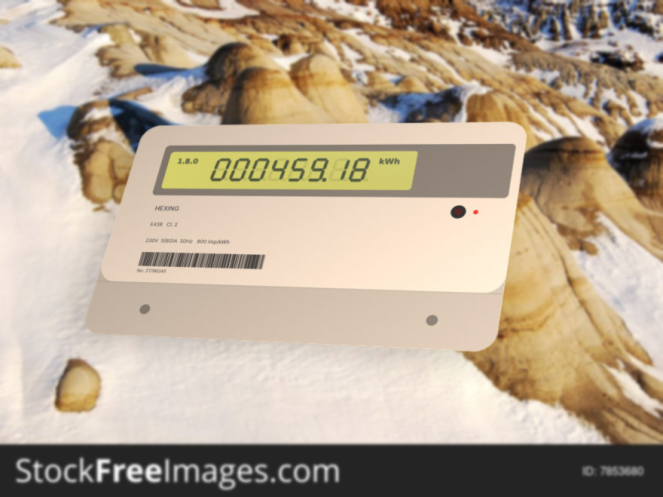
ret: 459.18,kWh
